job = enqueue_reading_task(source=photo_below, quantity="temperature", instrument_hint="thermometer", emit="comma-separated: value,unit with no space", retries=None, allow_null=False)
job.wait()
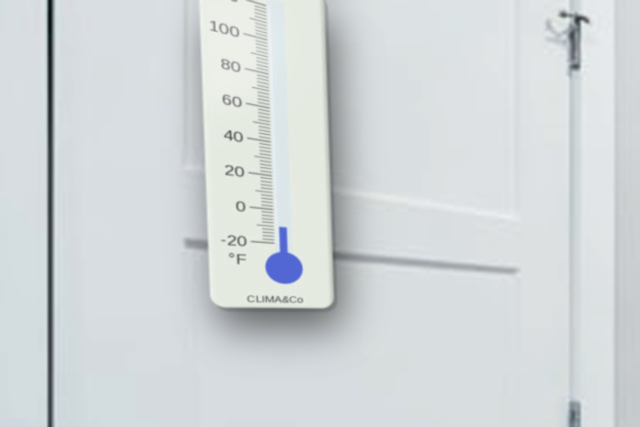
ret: -10,°F
